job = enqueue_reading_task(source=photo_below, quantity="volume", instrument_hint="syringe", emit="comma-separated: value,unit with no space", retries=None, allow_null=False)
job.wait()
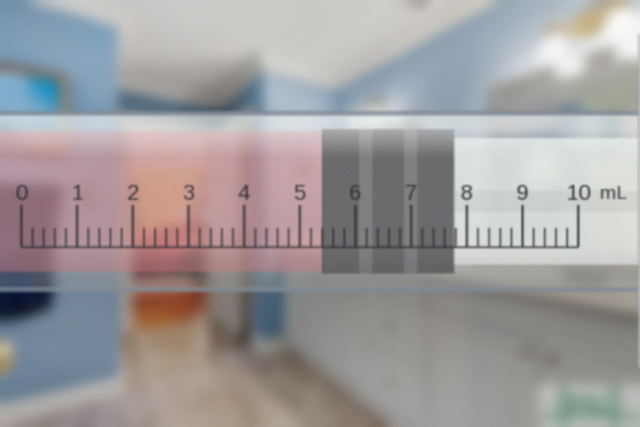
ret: 5.4,mL
